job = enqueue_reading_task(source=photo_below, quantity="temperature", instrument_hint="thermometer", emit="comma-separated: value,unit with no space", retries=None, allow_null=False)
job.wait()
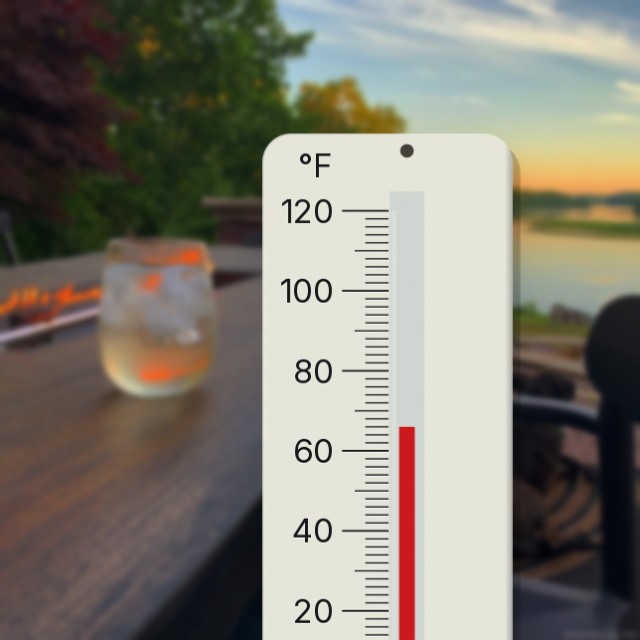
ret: 66,°F
